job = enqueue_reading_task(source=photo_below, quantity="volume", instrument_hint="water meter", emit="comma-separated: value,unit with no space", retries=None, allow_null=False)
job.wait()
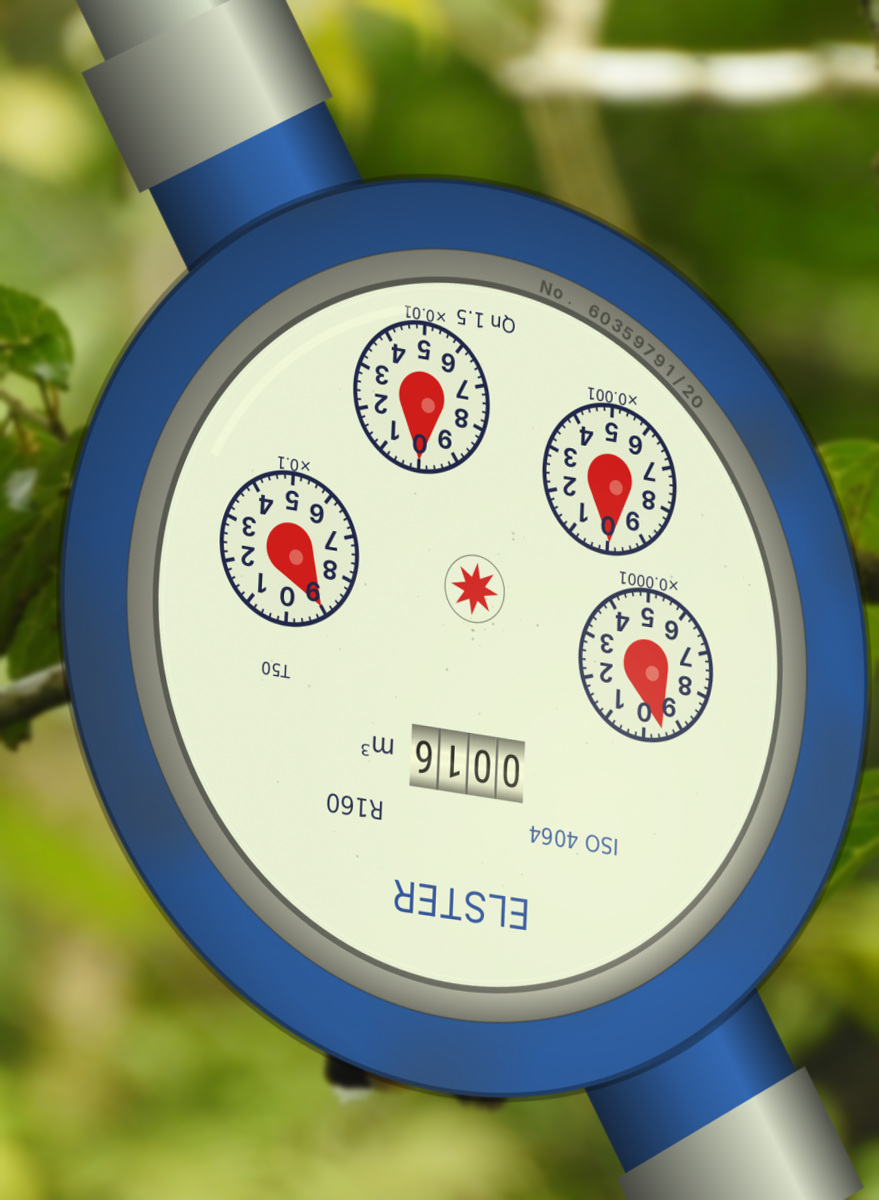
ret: 16.8999,m³
